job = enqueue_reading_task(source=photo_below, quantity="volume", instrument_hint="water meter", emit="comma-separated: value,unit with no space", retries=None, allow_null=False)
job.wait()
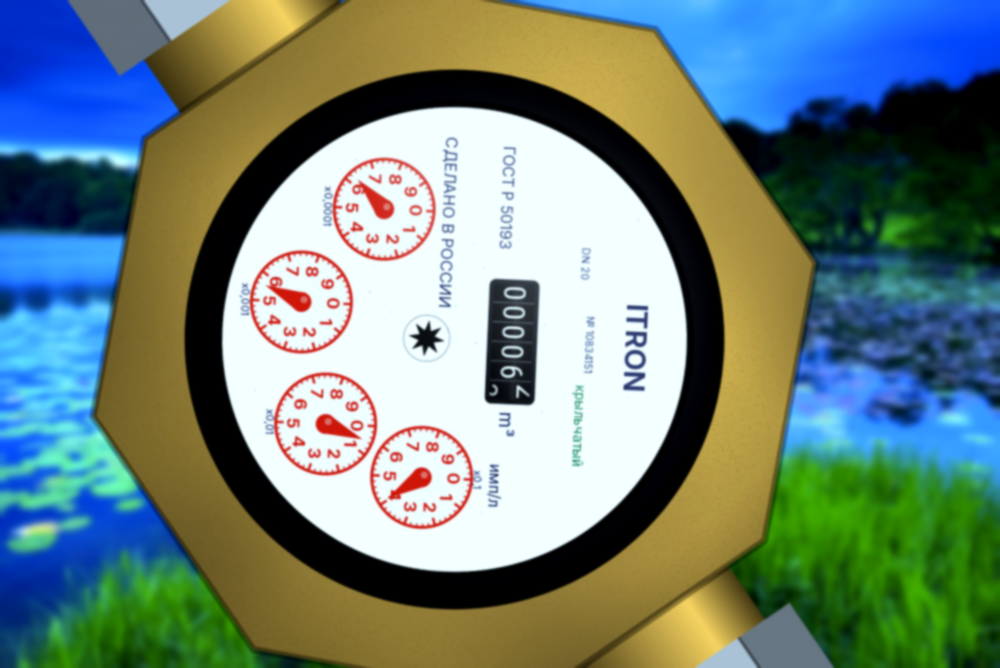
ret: 62.4056,m³
